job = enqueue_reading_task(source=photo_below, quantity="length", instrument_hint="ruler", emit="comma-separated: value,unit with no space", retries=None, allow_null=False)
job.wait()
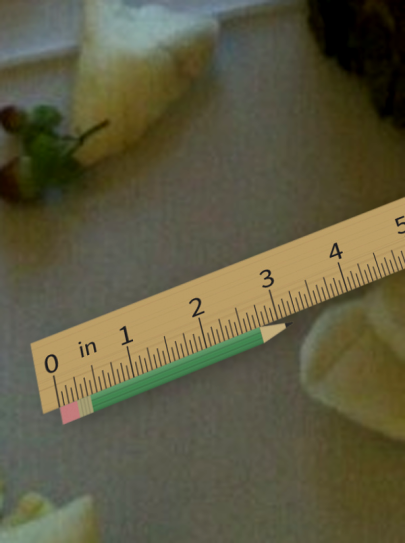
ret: 3.1875,in
